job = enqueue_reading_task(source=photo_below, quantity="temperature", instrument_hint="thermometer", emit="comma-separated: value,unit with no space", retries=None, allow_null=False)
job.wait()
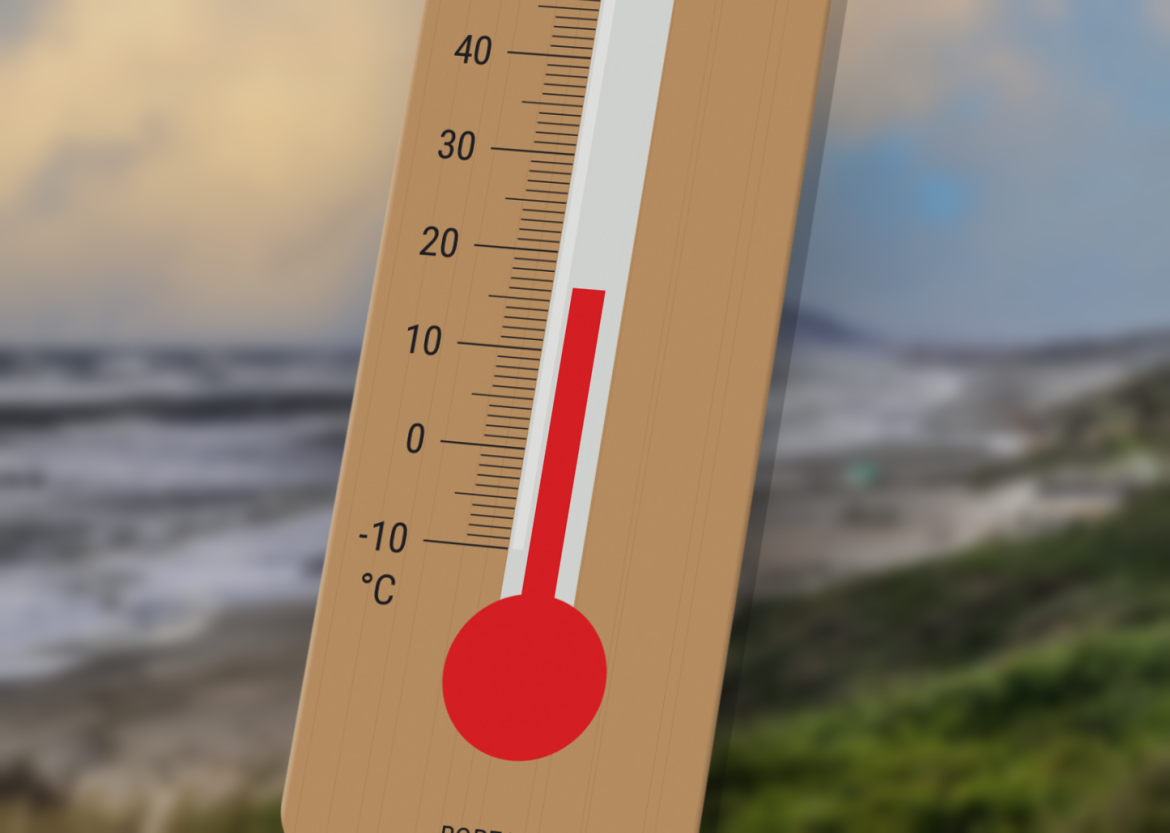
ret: 16.5,°C
